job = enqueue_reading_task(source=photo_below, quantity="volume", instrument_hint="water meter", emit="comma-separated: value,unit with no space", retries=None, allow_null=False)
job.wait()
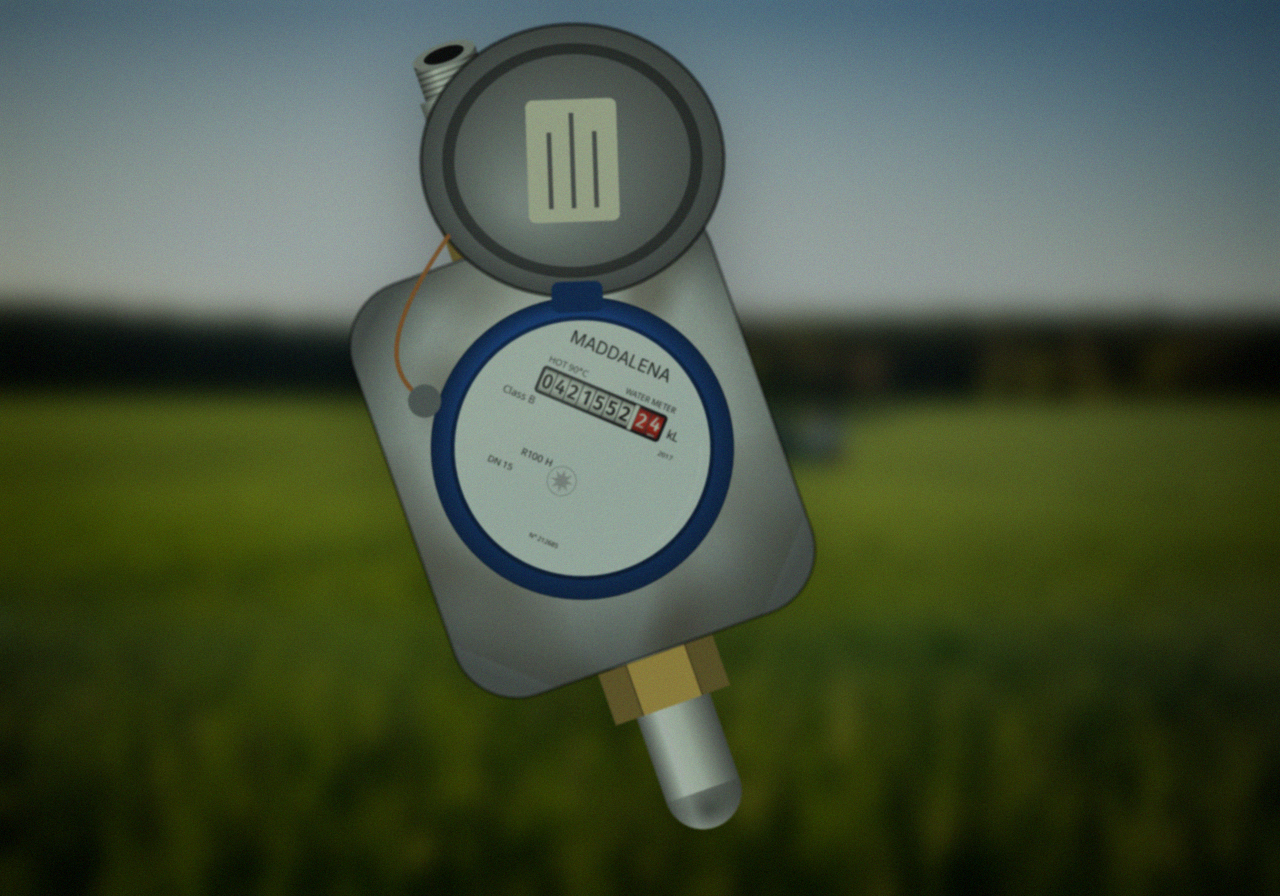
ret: 421552.24,kL
